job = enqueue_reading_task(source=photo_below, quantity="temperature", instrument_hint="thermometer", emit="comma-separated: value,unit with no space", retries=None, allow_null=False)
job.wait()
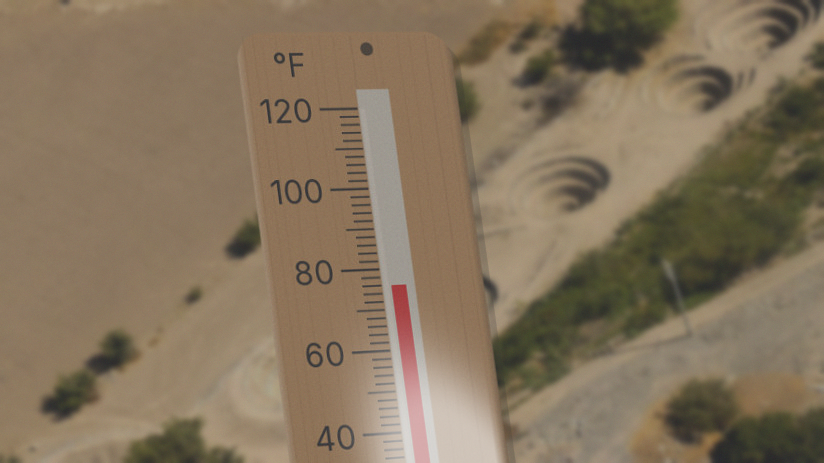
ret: 76,°F
